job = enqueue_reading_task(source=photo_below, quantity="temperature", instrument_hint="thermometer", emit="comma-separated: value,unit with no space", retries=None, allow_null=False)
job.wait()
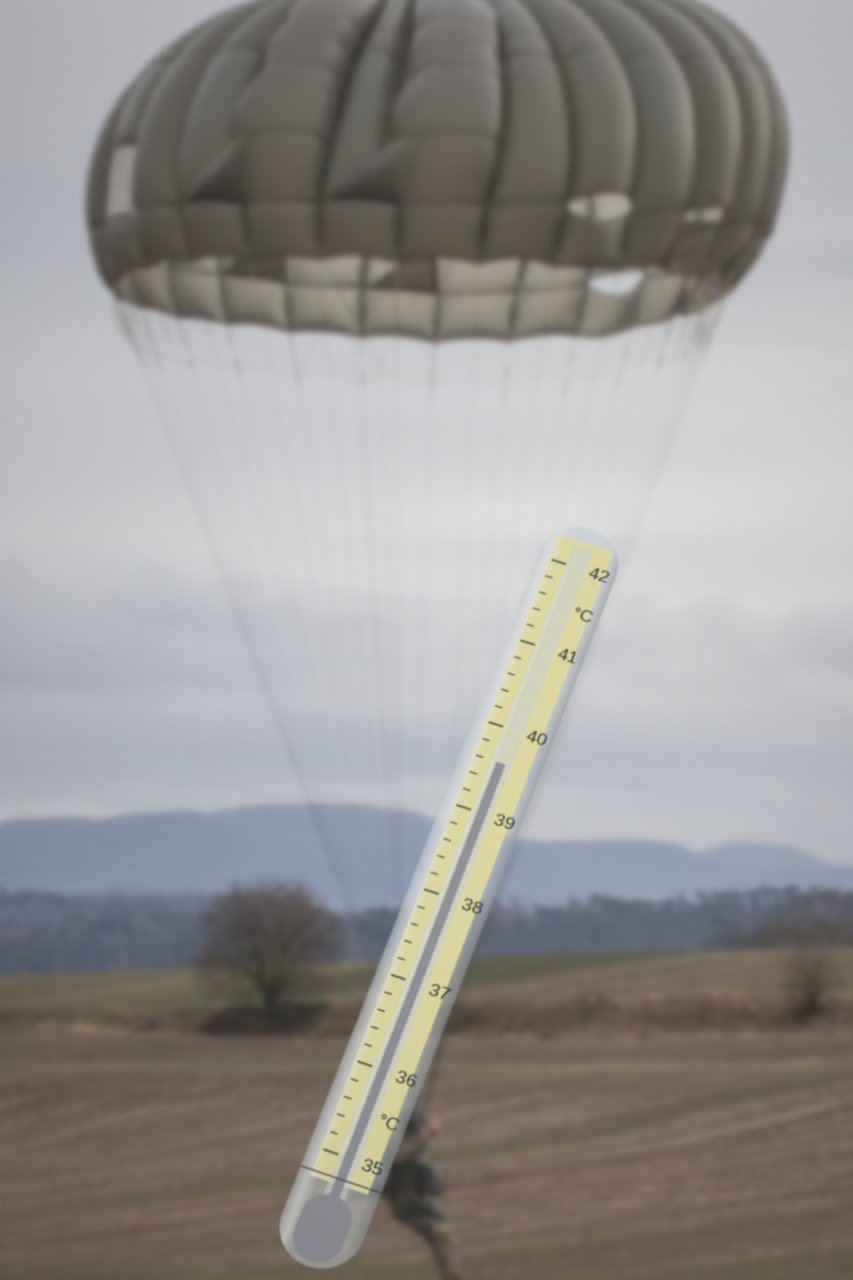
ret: 39.6,°C
